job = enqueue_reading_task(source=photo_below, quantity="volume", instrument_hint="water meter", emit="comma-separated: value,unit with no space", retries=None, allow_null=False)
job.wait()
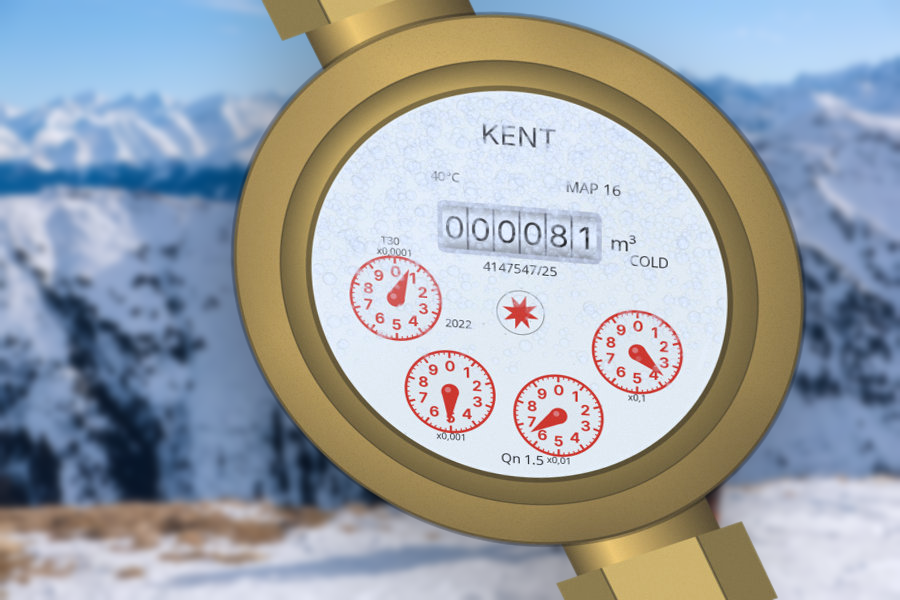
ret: 81.3650,m³
